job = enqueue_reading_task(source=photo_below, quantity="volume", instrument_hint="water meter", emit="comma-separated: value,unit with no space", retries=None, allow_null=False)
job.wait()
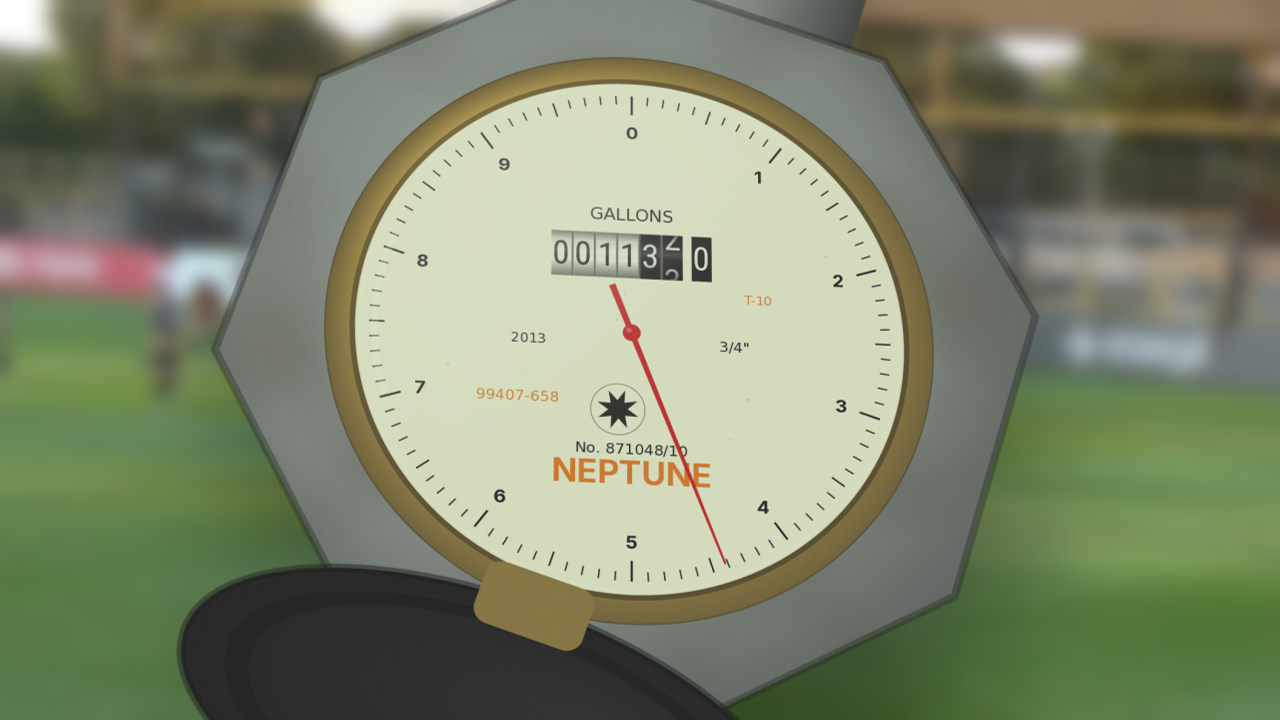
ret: 11324.4,gal
